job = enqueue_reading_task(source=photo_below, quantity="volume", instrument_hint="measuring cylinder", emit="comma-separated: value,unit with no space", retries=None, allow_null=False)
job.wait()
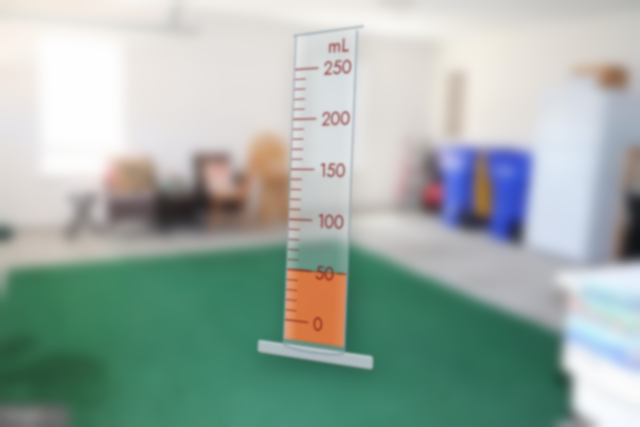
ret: 50,mL
